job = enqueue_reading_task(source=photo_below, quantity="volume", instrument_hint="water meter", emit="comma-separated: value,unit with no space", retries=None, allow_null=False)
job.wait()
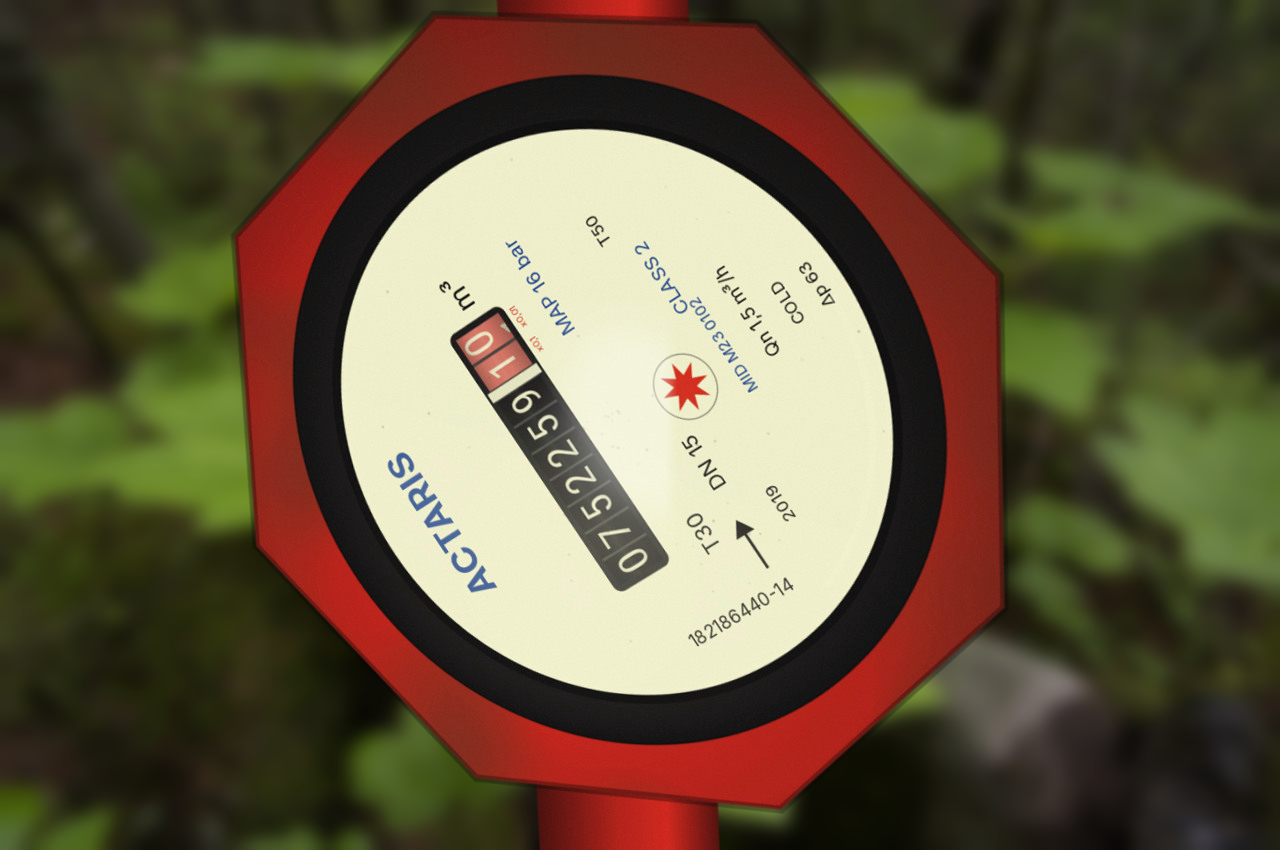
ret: 752259.10,m³
